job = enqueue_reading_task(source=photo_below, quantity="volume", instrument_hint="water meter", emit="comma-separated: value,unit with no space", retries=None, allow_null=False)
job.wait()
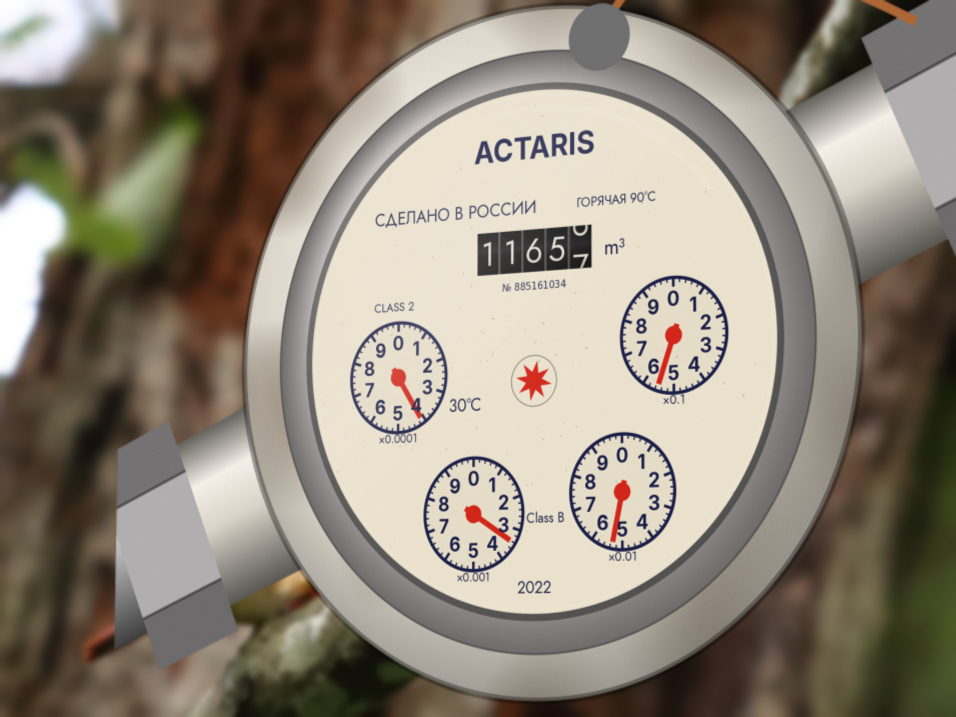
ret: 11656.5534,m³
